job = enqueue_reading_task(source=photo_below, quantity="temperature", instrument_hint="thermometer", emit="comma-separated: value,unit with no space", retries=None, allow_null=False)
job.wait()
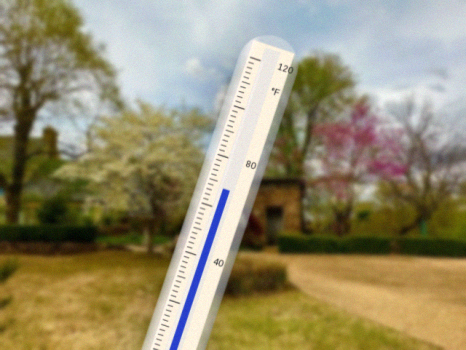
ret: 68,°F
